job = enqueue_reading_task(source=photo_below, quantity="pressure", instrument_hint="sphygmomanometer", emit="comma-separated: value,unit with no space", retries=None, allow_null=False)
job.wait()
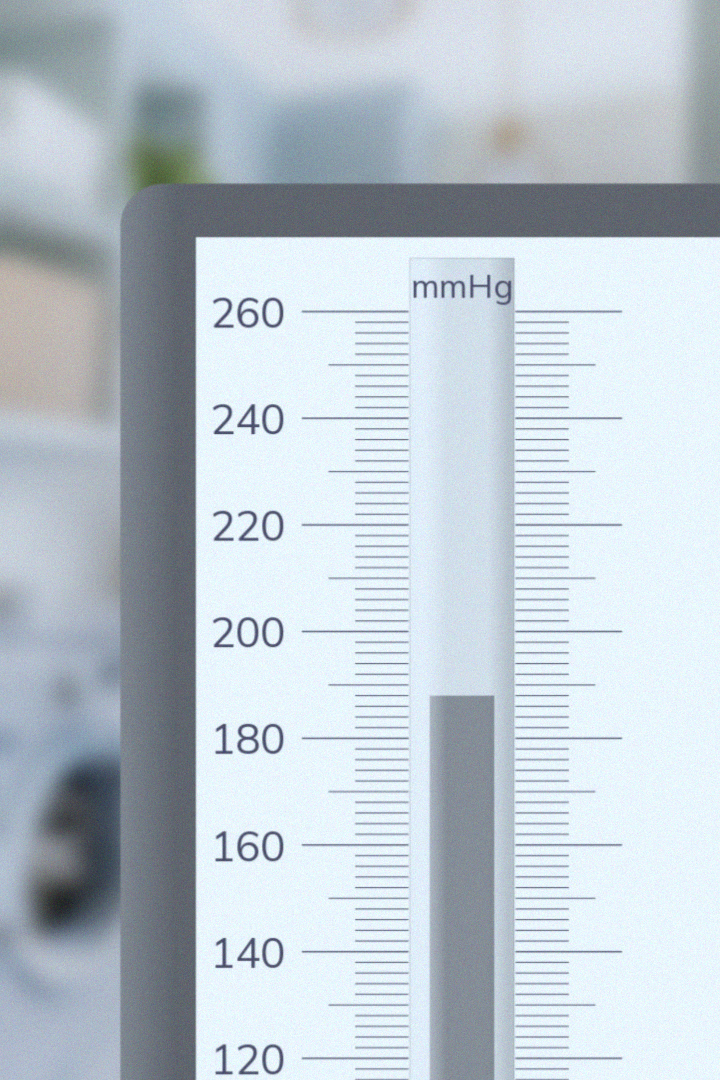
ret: 188,mmHg
